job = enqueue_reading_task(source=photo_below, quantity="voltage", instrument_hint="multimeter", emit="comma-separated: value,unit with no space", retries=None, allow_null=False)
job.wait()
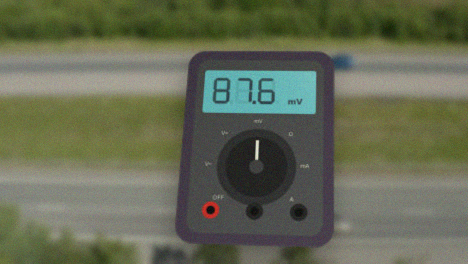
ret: 87.6,mV
